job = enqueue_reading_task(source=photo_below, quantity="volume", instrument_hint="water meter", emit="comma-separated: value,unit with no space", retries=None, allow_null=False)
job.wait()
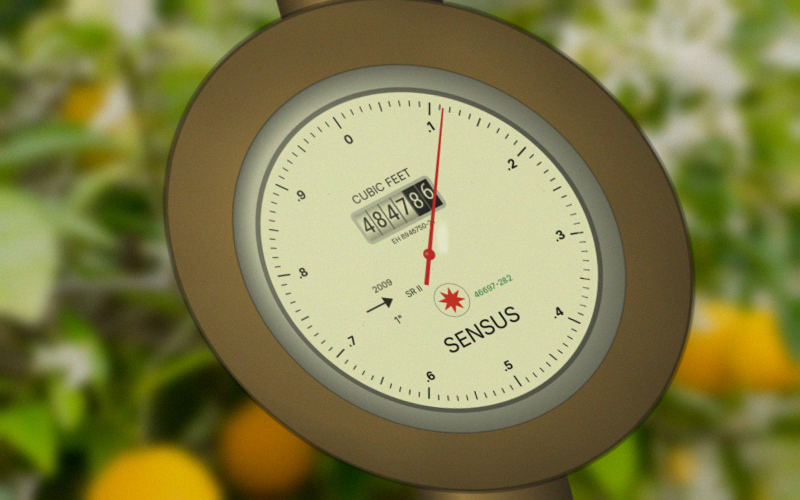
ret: 484786.11,ft³
